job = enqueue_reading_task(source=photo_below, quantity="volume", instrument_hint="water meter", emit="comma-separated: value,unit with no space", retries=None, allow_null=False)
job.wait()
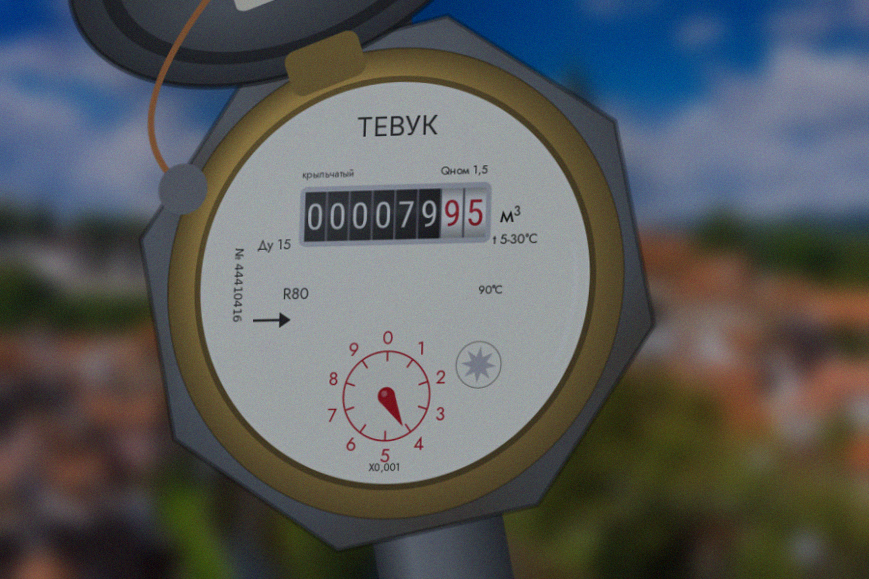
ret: 79.954,m³
